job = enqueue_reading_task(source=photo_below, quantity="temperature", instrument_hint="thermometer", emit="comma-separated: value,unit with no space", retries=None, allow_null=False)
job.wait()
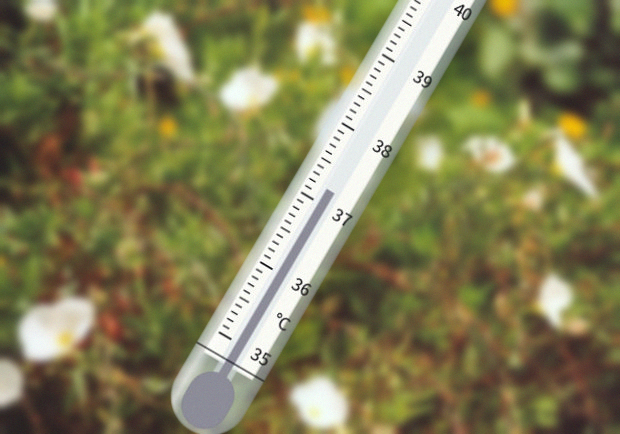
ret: 37.2,°C
